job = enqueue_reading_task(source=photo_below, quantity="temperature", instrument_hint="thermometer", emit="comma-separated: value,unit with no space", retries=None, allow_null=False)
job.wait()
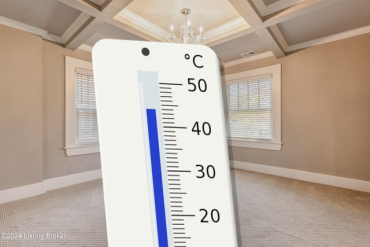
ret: 44,°C
